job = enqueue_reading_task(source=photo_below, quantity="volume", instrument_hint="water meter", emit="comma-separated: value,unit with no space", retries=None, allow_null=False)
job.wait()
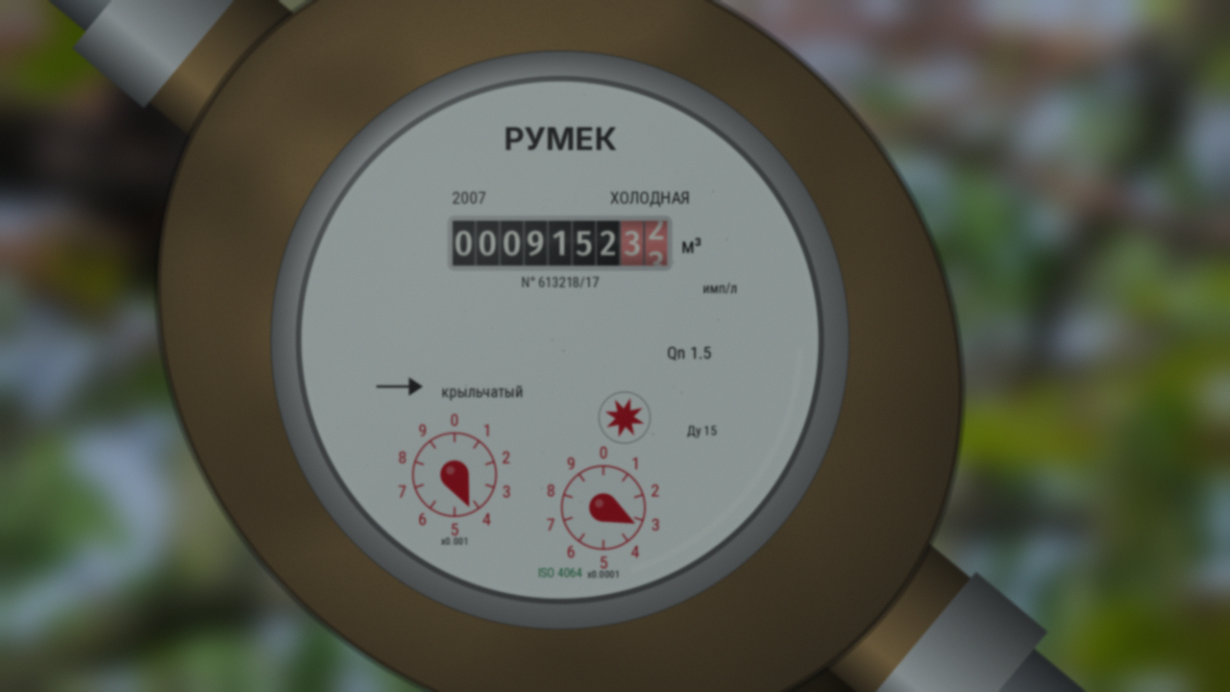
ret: 9152.3243,m³
